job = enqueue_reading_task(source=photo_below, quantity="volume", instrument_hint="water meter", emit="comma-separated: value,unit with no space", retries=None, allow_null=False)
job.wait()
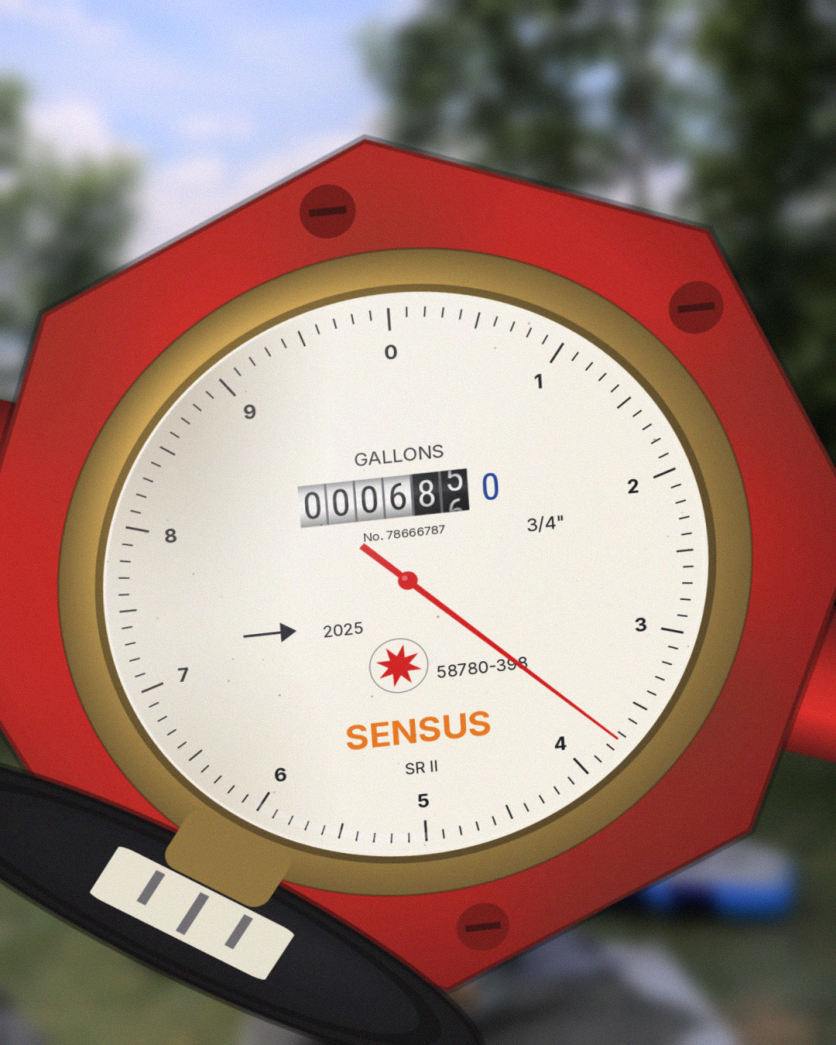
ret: 6853.7,gal
